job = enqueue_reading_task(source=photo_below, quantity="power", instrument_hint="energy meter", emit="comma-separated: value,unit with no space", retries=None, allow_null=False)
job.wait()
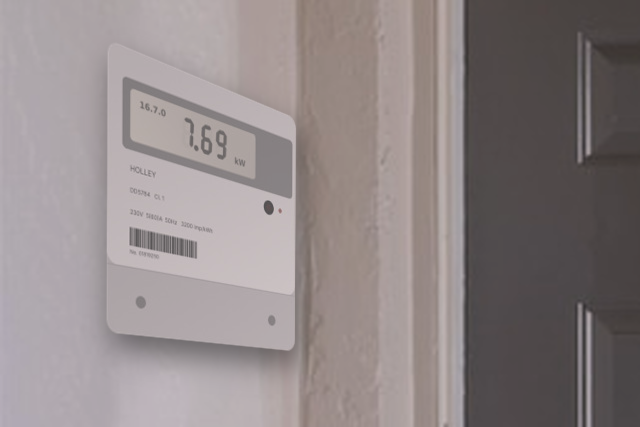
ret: 7.69,kW
